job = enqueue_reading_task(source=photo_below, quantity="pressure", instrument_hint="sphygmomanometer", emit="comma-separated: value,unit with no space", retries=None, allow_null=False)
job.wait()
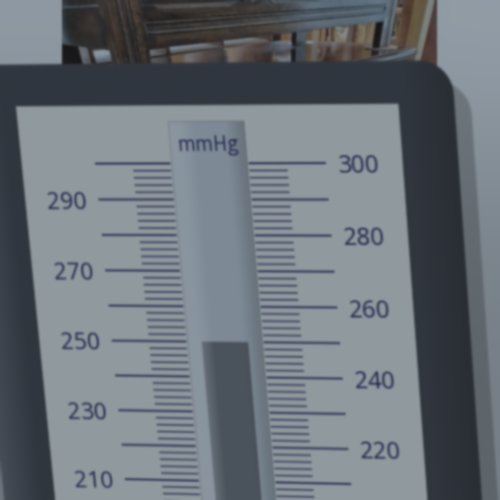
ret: 250,mmHg
